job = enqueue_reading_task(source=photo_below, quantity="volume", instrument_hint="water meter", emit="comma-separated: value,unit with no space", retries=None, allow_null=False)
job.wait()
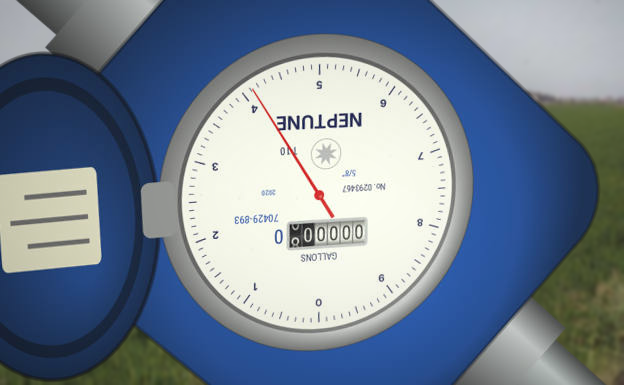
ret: 84.1,gal
